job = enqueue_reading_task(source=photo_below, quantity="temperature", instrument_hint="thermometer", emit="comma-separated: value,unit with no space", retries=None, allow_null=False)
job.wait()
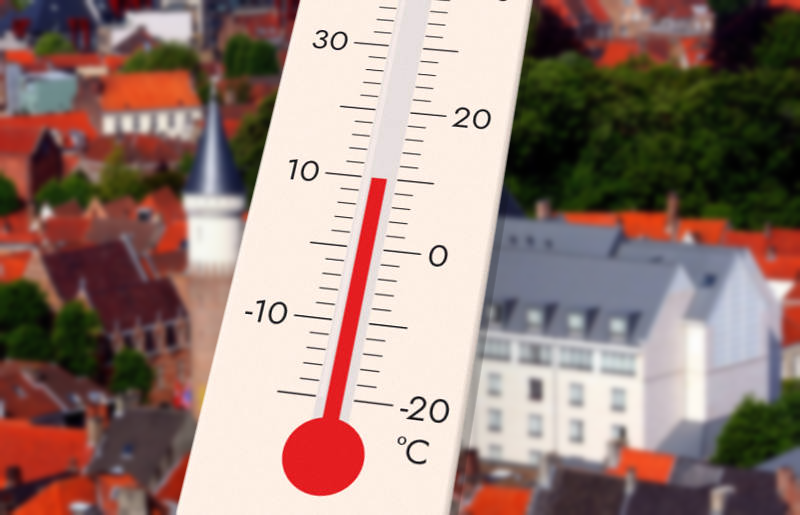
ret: 10,°C
